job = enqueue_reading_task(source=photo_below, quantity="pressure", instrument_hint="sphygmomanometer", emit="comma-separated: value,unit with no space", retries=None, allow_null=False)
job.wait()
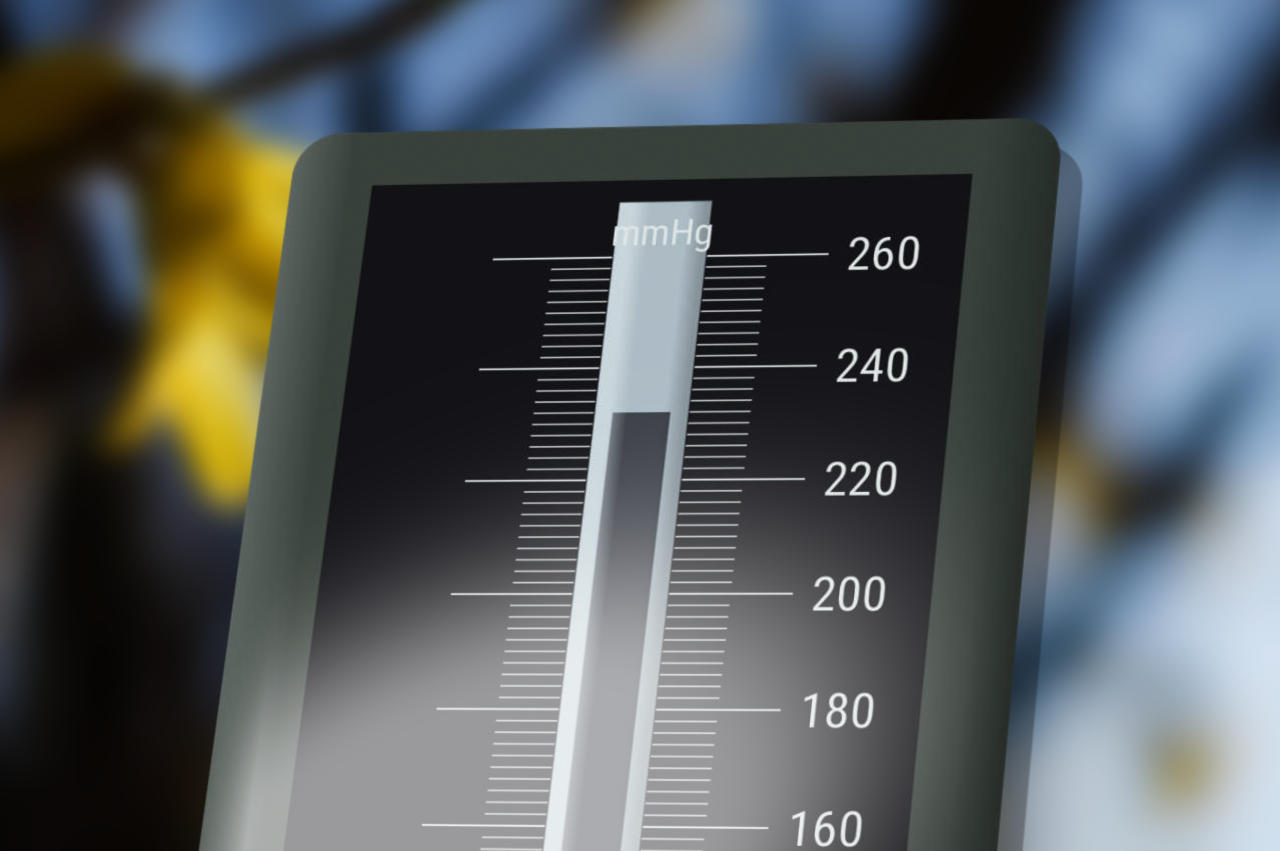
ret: 232,mmHg
